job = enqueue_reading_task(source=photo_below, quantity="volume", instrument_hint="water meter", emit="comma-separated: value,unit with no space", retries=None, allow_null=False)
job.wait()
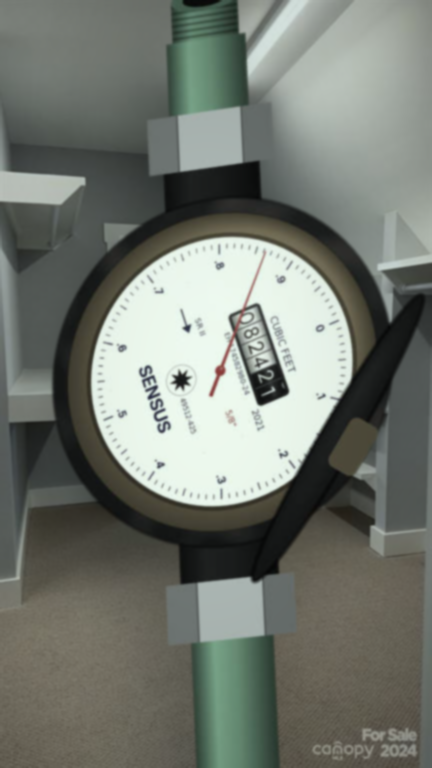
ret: 82420.86,ft³
